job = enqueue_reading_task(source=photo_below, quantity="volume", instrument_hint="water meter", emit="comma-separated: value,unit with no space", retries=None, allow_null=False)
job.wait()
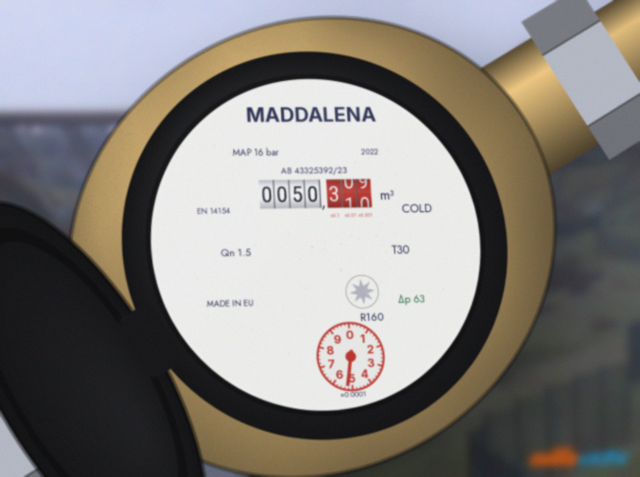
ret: 50.3095,m³
